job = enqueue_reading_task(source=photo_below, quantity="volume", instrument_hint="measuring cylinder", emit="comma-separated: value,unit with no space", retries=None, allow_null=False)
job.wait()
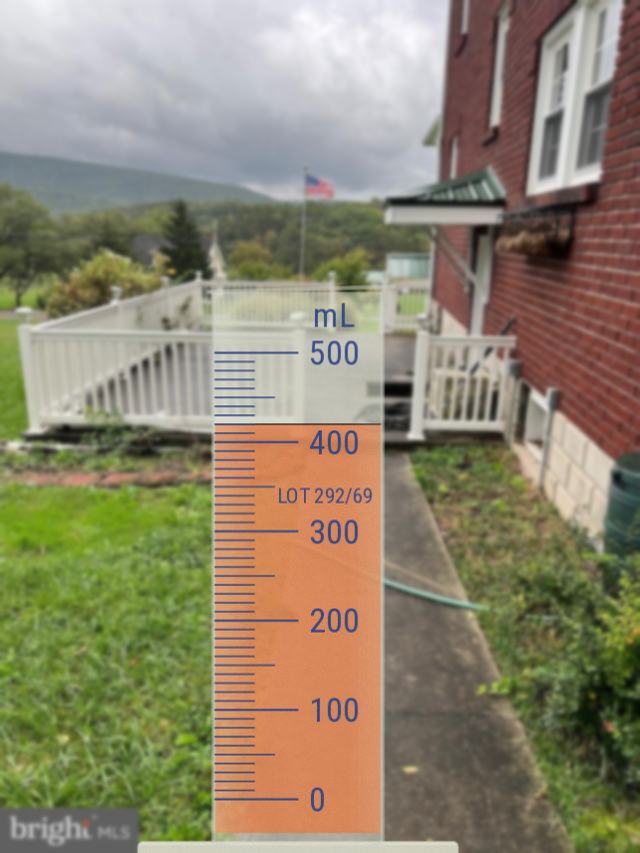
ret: 420,mL
